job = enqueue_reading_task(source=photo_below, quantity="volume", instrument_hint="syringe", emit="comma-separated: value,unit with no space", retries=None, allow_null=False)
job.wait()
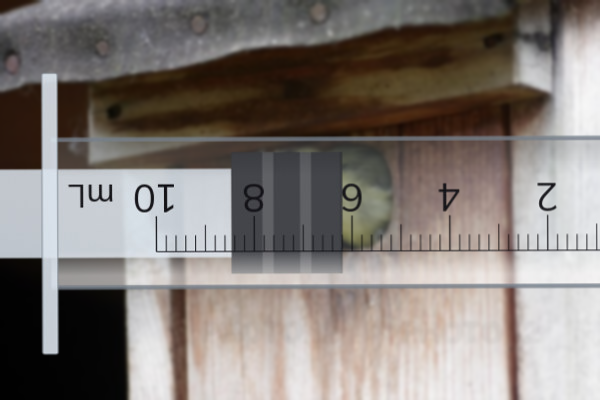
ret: 6.2,mL
